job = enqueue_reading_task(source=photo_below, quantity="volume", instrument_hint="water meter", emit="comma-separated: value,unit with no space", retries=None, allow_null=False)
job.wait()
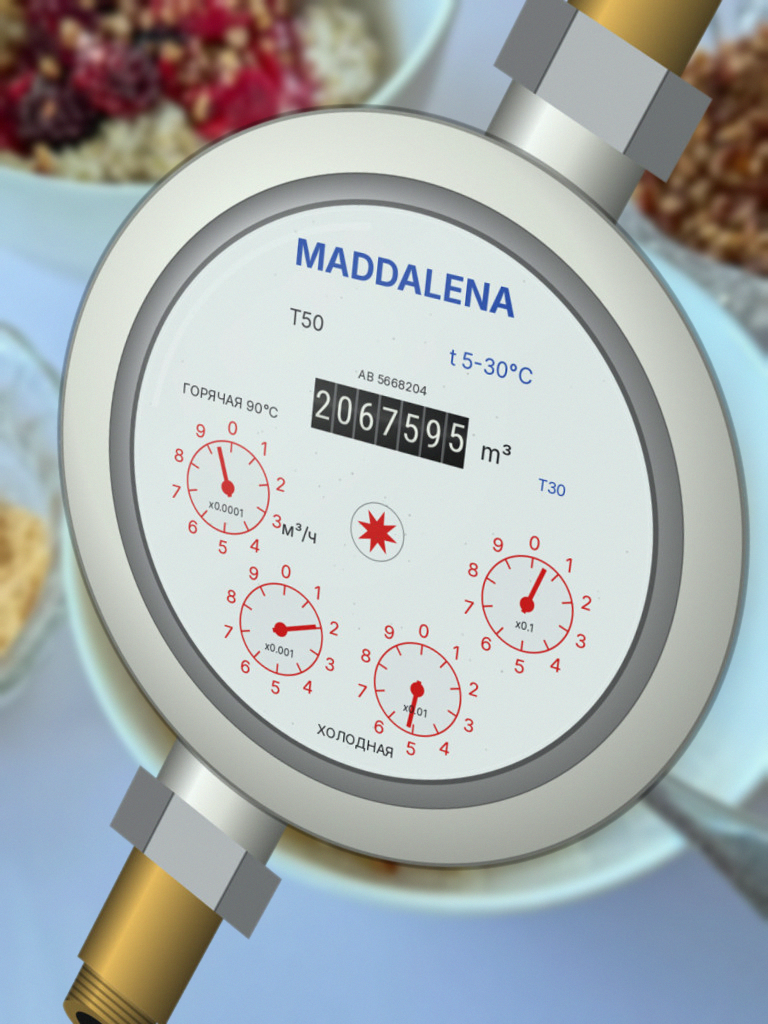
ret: 2067595.0519,m³
